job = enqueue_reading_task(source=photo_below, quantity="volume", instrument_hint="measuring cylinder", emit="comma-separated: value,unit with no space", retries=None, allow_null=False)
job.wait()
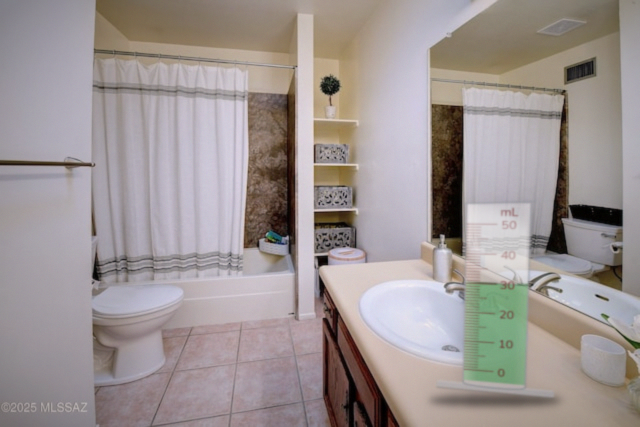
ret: 30,mL
